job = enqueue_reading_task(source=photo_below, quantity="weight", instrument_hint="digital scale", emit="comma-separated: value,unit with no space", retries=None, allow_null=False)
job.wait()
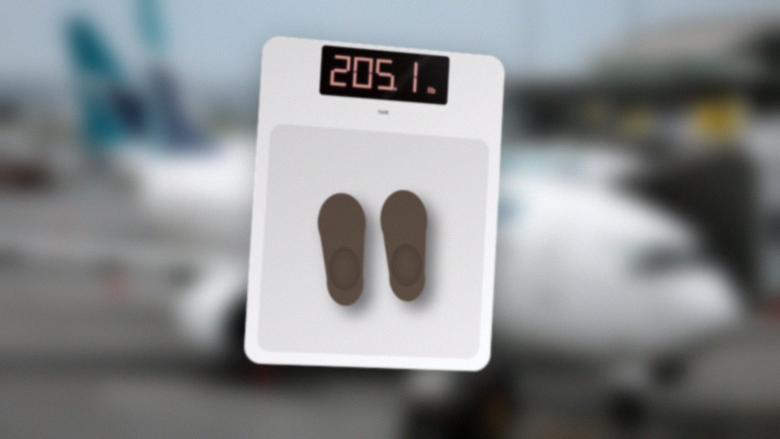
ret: 205.1,lb
